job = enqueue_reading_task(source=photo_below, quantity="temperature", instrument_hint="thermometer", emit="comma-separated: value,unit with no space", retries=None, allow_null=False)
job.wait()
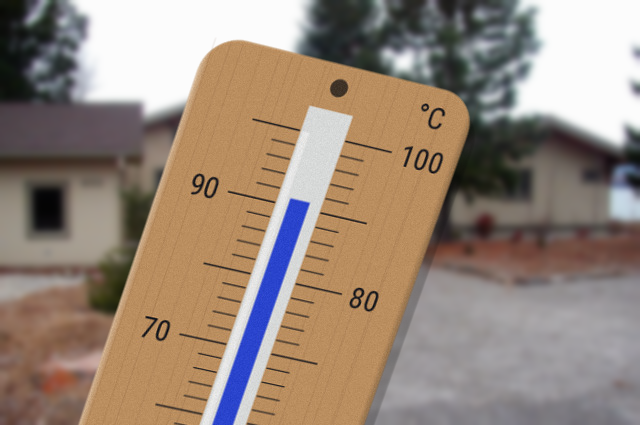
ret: 91,°C
